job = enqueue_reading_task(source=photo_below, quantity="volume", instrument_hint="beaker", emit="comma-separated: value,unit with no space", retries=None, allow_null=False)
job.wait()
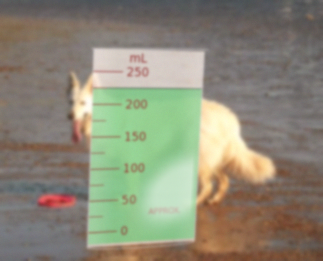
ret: 225,mL
